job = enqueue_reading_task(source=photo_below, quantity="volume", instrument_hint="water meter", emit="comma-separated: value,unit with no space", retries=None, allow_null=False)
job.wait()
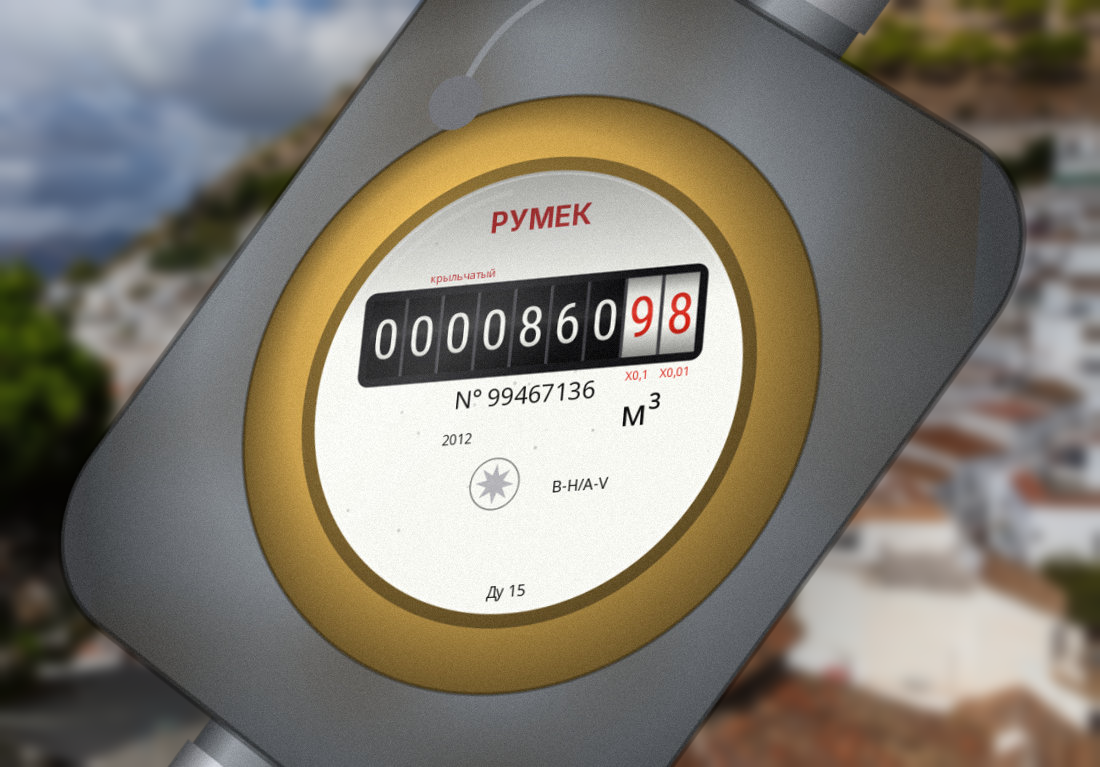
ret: 860.98,m³
